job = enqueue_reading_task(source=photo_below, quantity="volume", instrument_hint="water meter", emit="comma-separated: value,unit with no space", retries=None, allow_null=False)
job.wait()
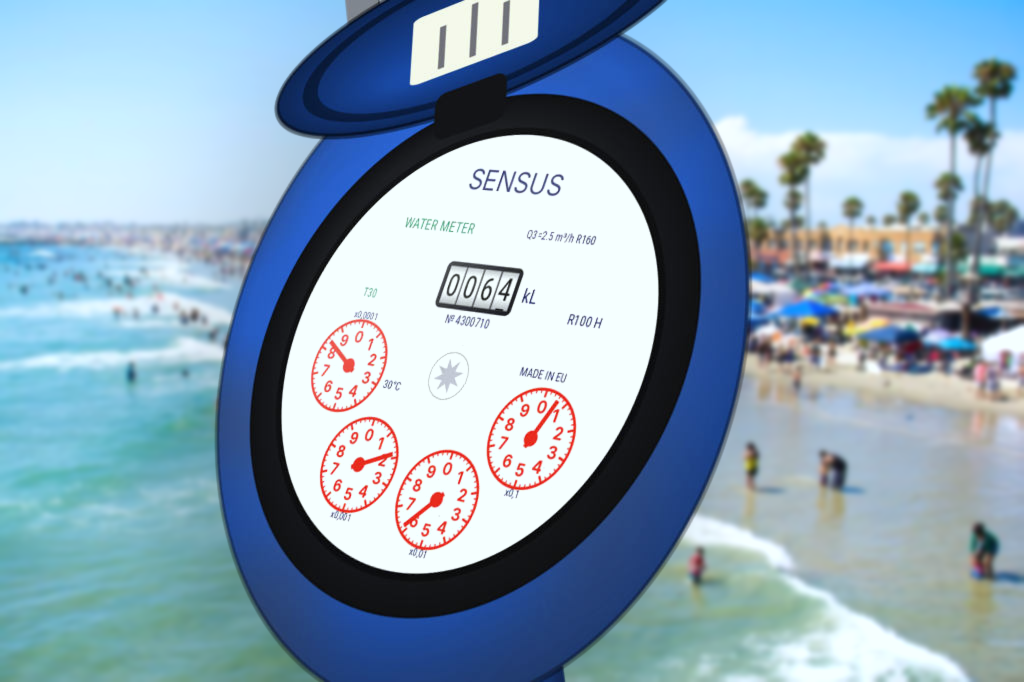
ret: 64.0618,kL
